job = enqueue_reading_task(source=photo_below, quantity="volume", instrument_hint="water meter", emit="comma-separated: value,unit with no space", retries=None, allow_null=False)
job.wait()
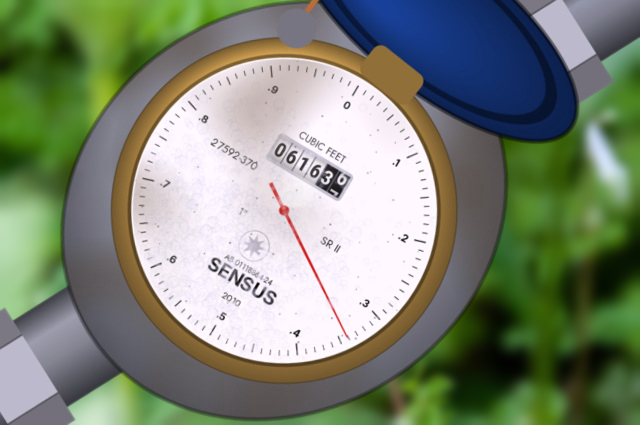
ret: 61636.34,ft³
